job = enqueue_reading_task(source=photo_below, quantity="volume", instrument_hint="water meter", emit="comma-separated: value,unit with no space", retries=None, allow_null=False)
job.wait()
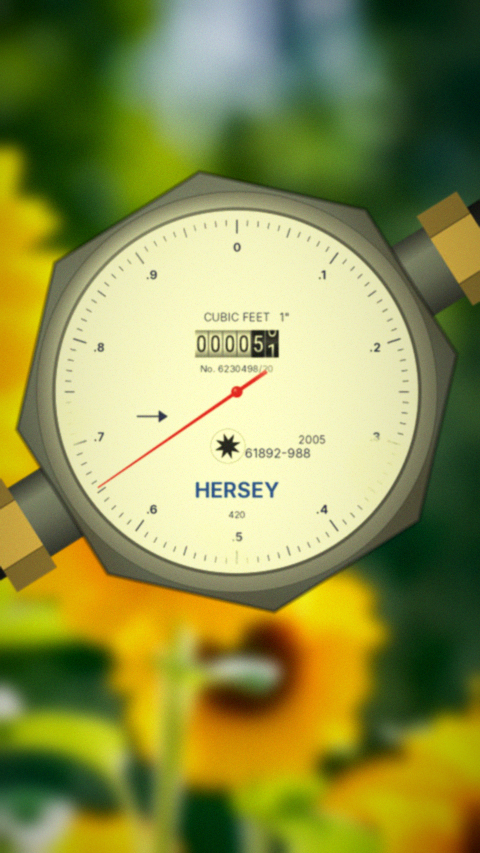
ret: 50.65,ft³
